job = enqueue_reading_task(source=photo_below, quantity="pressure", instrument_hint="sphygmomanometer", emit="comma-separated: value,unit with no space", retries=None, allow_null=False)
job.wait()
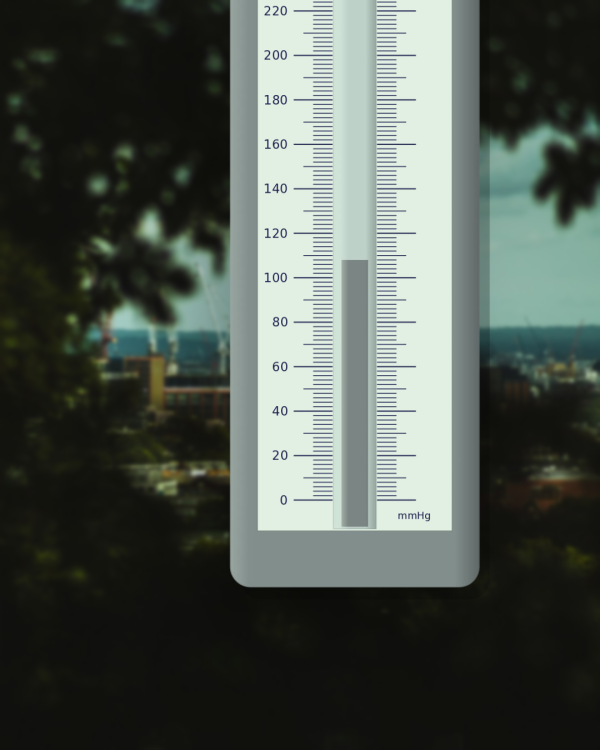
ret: 108,mmHg
